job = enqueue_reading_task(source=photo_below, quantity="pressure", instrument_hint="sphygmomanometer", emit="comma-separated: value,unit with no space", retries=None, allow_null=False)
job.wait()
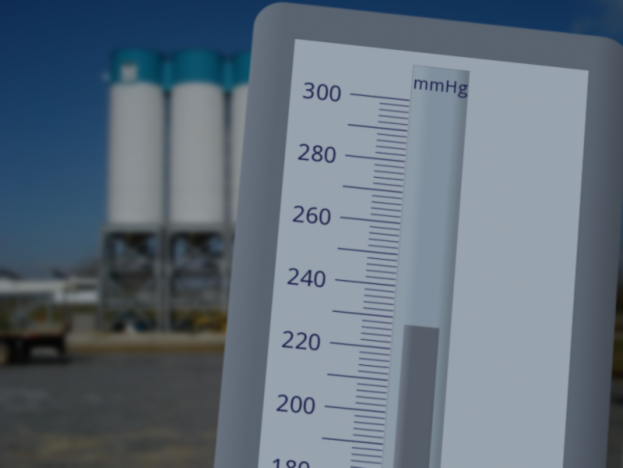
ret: 228,mmHg
